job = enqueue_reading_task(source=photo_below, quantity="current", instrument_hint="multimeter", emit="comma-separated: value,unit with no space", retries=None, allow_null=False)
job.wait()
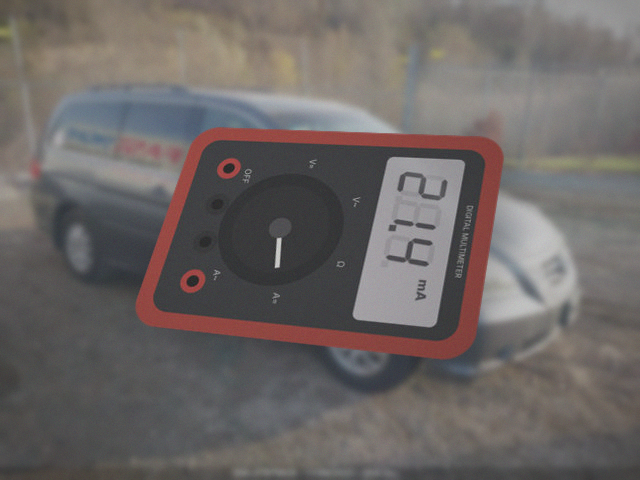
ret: 21.4,mA
